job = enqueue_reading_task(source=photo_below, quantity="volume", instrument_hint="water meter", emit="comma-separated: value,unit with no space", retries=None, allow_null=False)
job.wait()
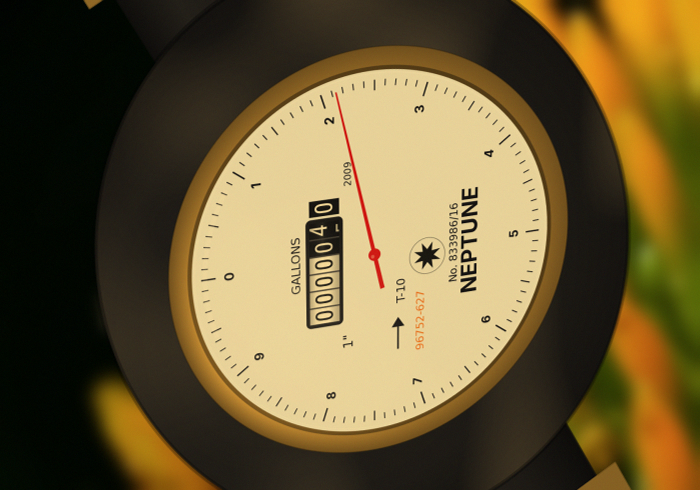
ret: 42.1,gal
